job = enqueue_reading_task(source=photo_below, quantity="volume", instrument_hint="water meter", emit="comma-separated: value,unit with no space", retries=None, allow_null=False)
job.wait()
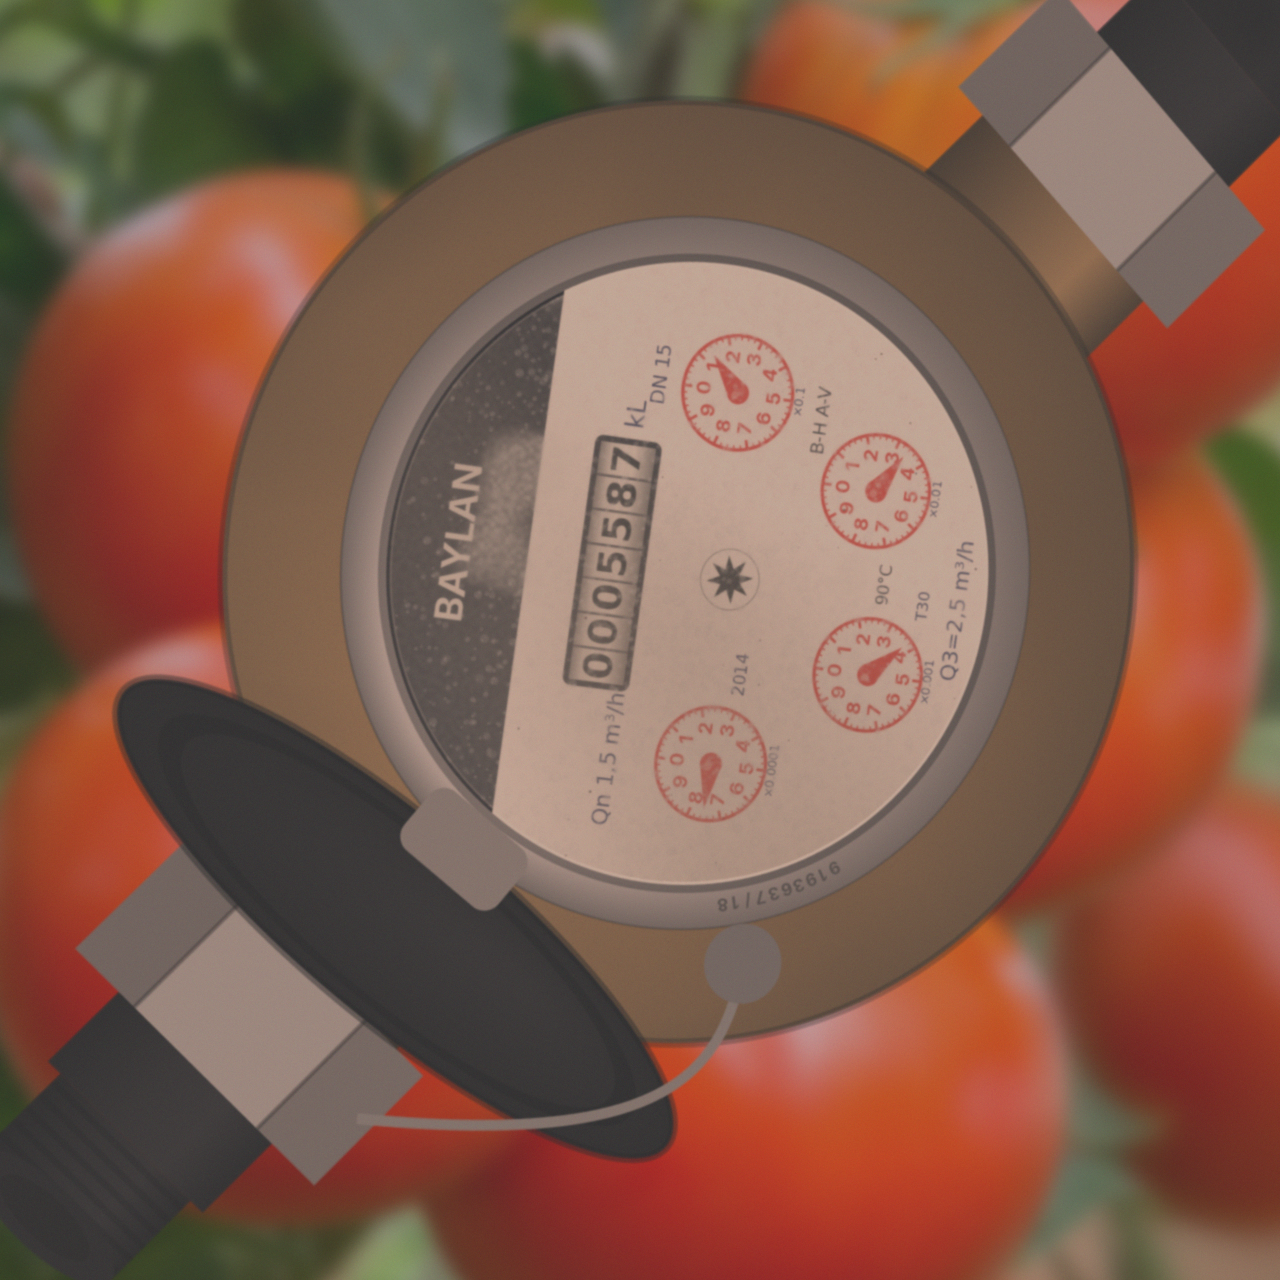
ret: 5587.1337,kL
